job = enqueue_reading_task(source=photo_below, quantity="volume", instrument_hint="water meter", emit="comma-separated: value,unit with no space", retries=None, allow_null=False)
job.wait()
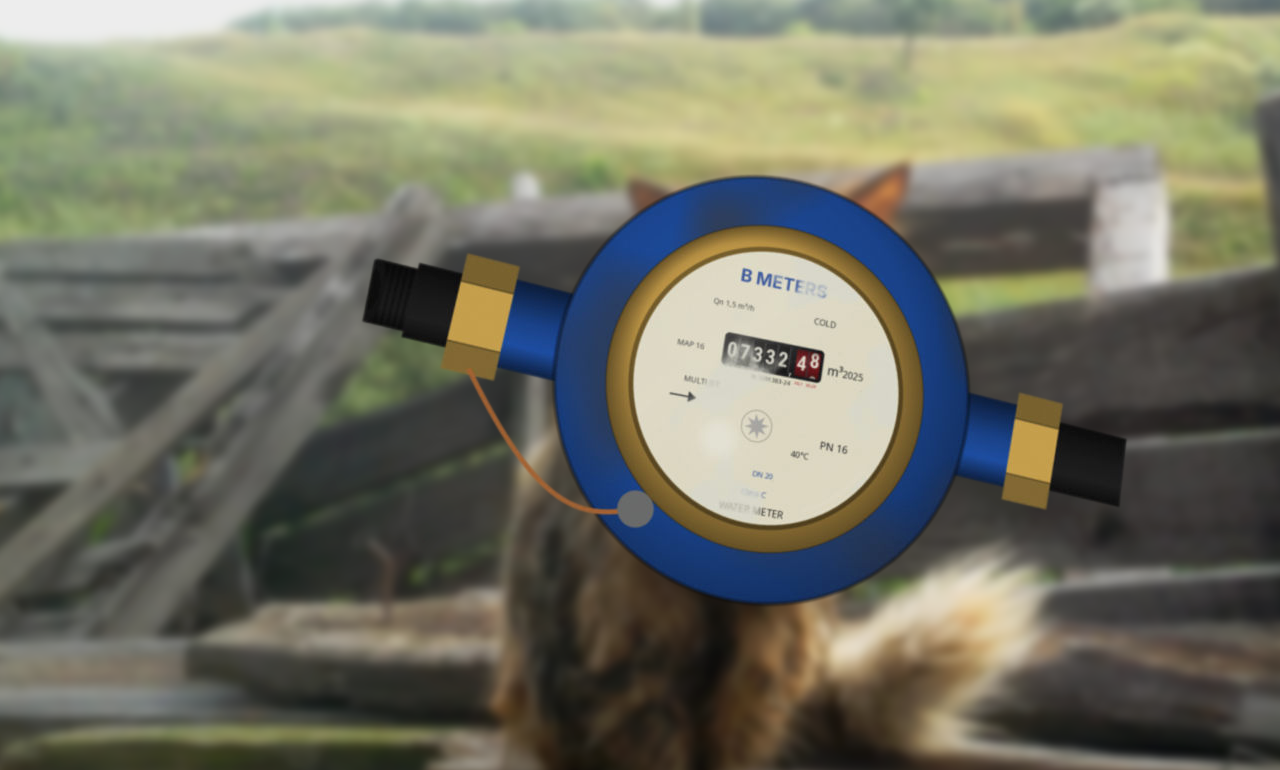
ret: 7332.48,m³
